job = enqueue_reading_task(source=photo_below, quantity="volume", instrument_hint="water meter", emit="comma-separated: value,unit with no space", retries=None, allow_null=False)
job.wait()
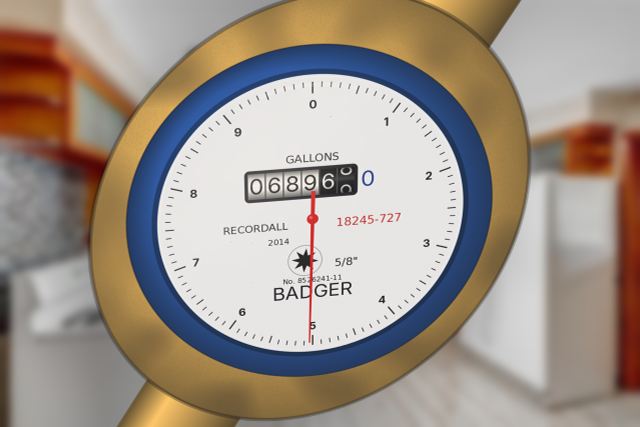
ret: 689685.0,gal
